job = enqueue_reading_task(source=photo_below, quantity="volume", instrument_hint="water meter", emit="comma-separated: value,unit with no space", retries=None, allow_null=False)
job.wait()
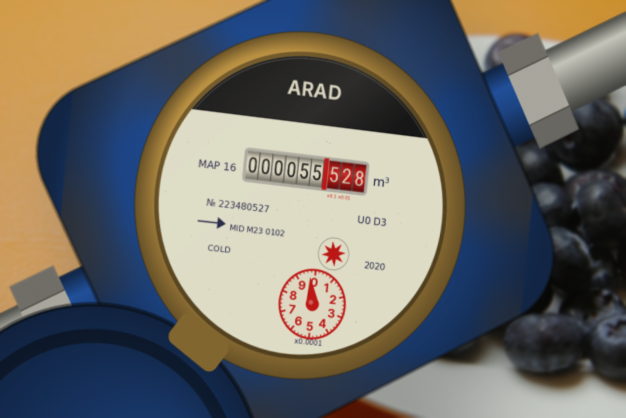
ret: 55.5279,m³
